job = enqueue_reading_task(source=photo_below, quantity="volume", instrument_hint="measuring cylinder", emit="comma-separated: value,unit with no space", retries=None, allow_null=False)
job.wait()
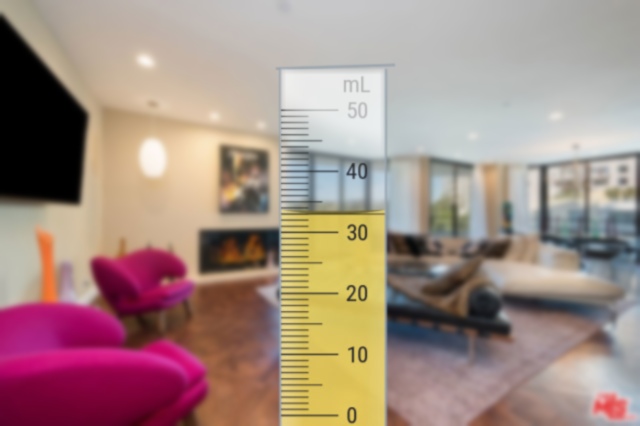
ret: 33,mL
